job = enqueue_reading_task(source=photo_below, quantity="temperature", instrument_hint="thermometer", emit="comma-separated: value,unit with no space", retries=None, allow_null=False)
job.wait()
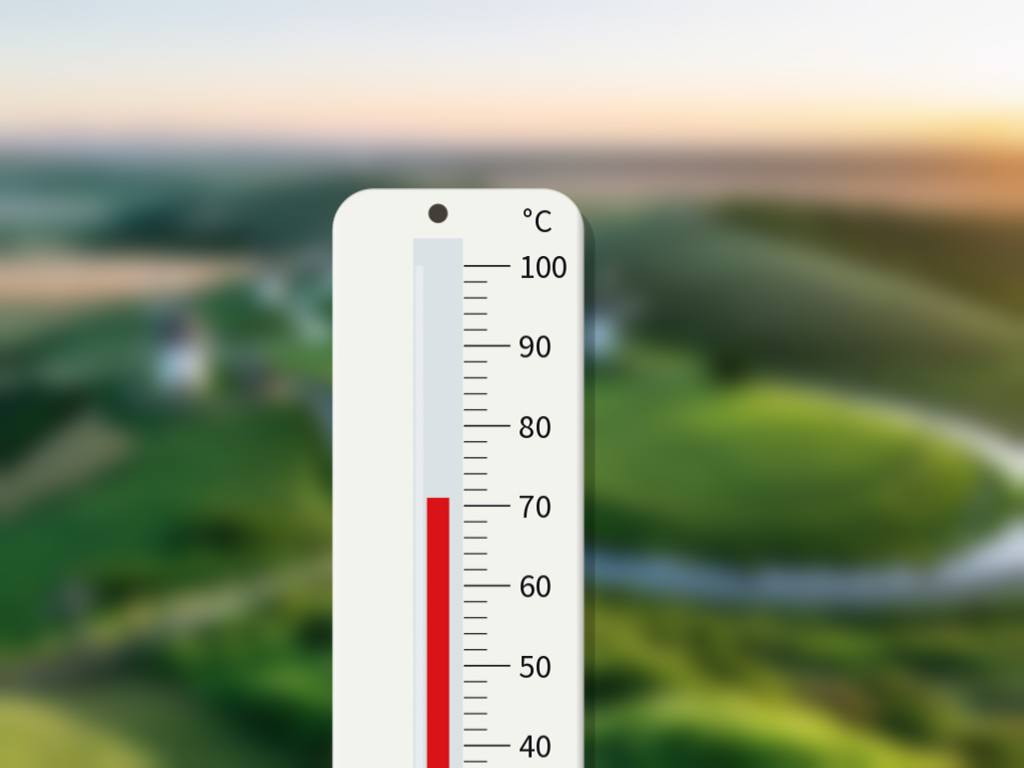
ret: 71,°C
